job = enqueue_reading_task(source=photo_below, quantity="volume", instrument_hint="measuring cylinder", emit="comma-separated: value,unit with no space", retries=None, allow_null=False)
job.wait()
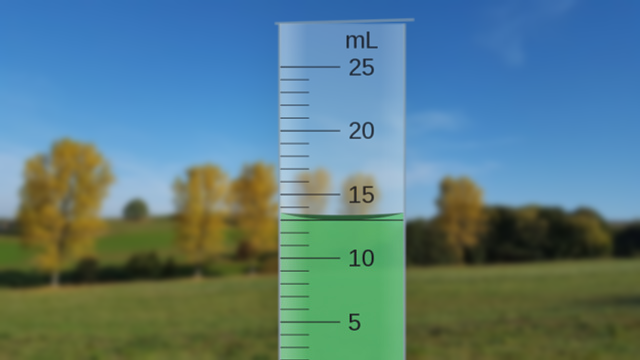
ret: 13,mL
